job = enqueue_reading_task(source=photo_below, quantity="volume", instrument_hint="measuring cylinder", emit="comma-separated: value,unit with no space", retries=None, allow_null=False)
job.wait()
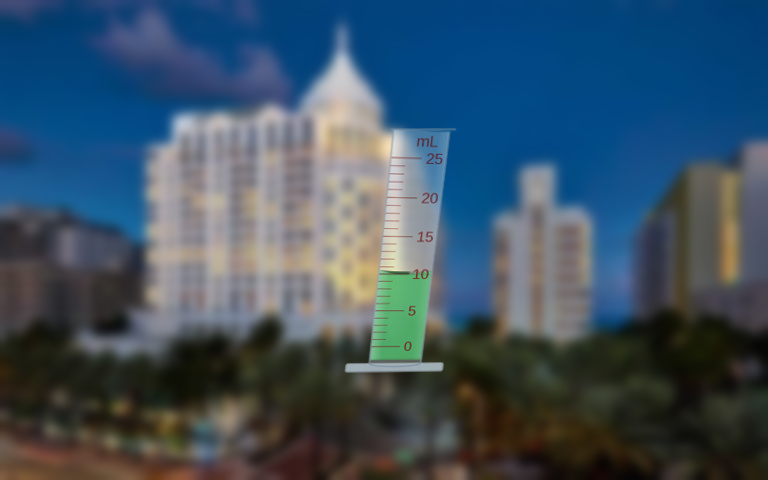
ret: 10,mL
